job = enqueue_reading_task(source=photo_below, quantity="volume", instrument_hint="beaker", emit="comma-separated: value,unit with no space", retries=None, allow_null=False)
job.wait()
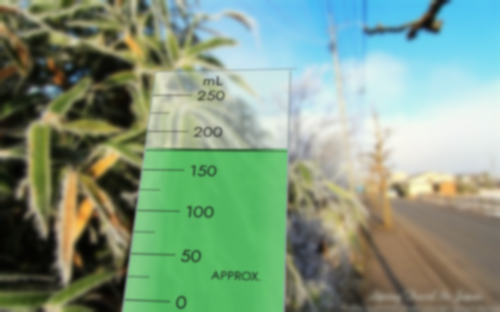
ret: 175,mL
